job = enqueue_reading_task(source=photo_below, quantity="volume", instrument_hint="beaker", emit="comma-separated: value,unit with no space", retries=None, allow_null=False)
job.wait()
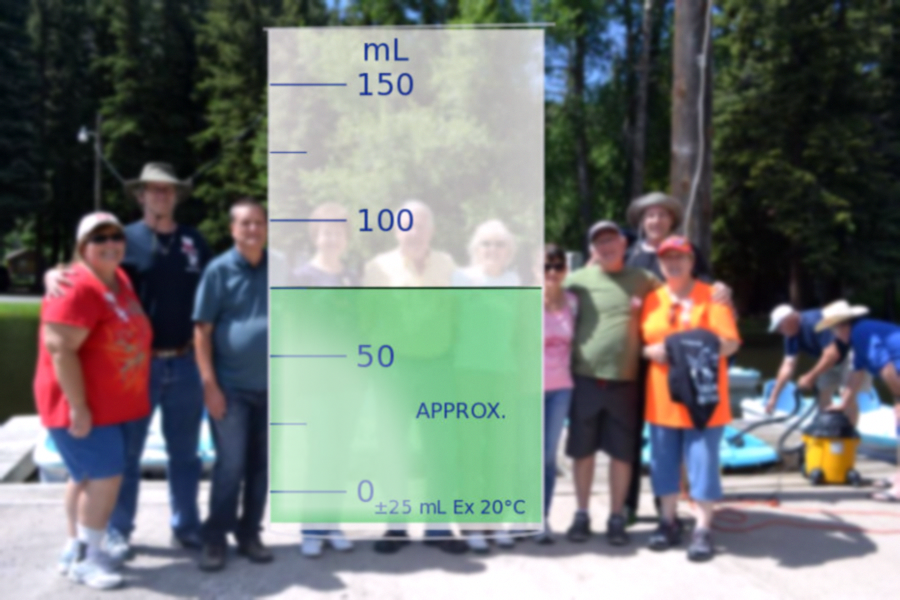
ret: 75,mL
